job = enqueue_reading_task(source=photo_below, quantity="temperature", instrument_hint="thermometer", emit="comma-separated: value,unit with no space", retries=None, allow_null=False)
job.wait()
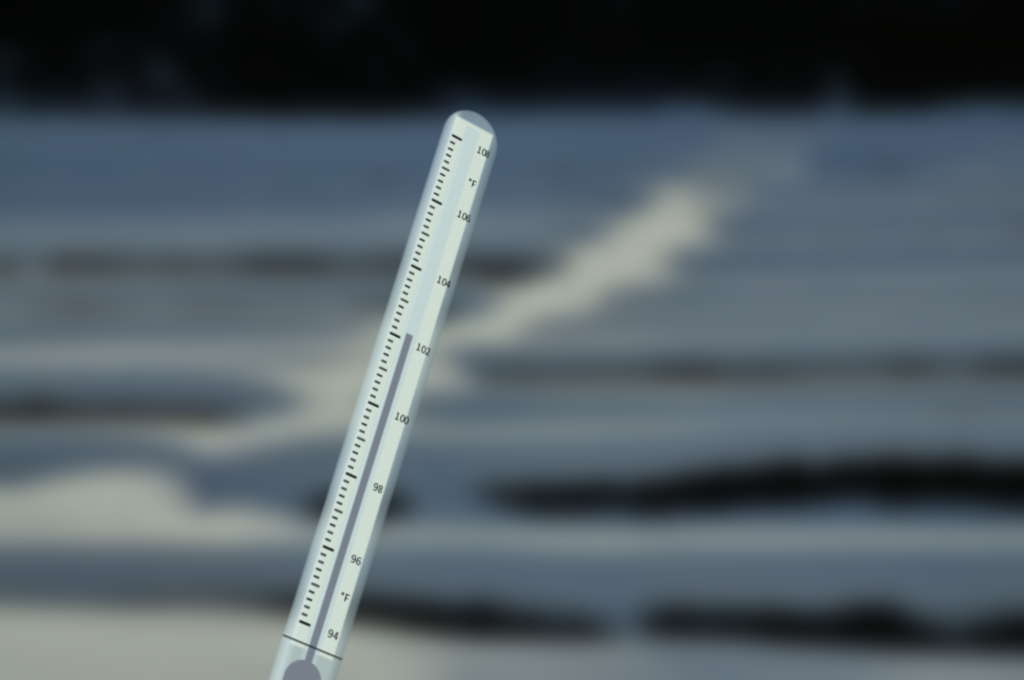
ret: 102.2,°F
